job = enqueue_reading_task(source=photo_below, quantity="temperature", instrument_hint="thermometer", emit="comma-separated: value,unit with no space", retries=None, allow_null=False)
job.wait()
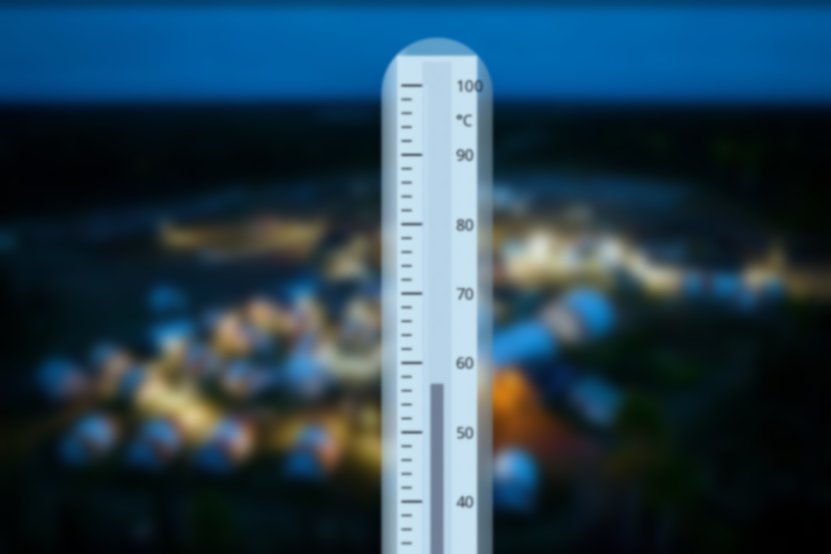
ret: 57,°C
